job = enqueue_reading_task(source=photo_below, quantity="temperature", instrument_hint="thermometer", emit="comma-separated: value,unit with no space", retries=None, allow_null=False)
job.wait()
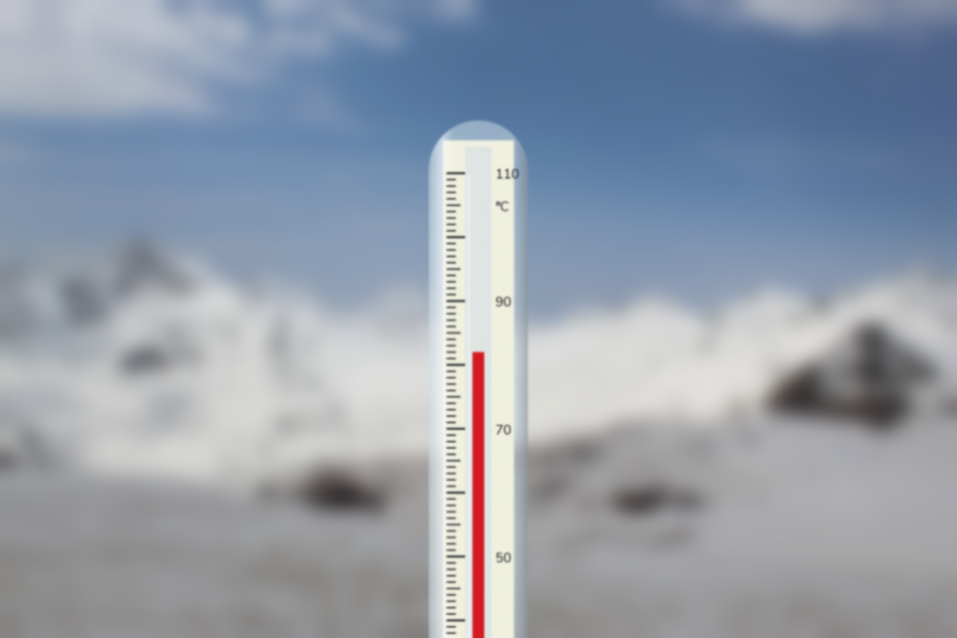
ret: 82,°C
